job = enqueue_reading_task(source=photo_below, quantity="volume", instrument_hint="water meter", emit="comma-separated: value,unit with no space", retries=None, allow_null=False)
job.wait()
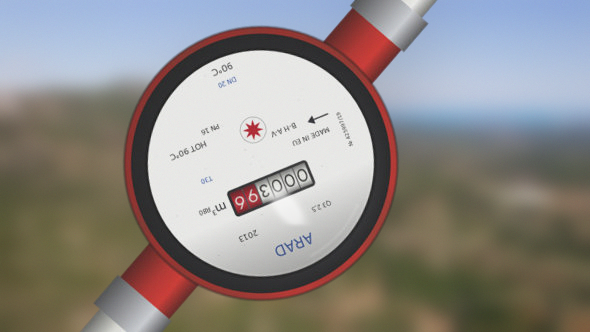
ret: 3.96,m³
